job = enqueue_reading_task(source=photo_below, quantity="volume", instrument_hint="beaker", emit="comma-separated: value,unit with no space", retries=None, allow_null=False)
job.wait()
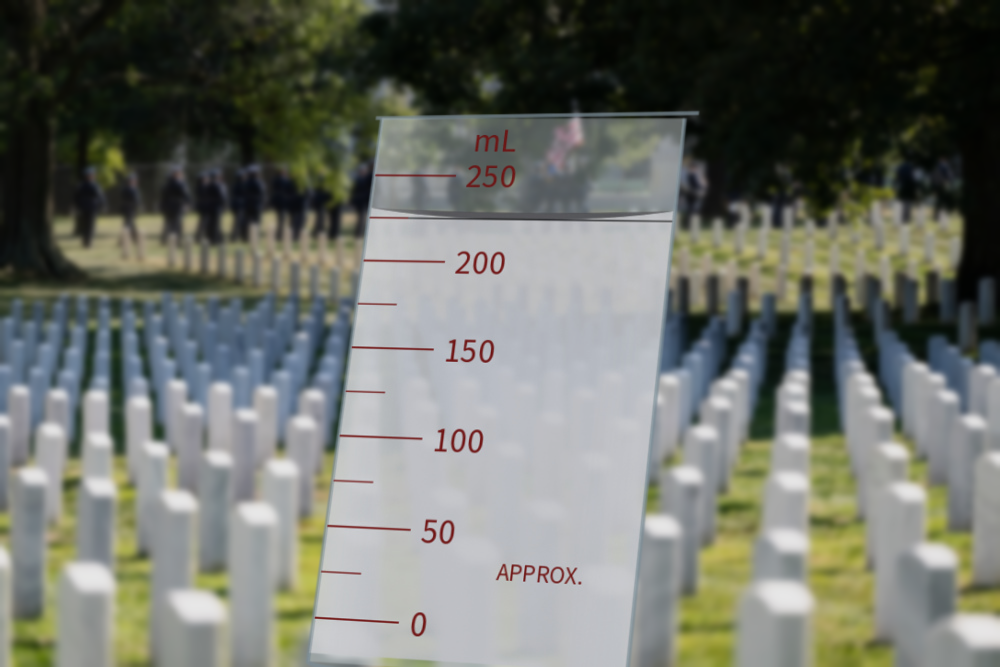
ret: 225,mL
